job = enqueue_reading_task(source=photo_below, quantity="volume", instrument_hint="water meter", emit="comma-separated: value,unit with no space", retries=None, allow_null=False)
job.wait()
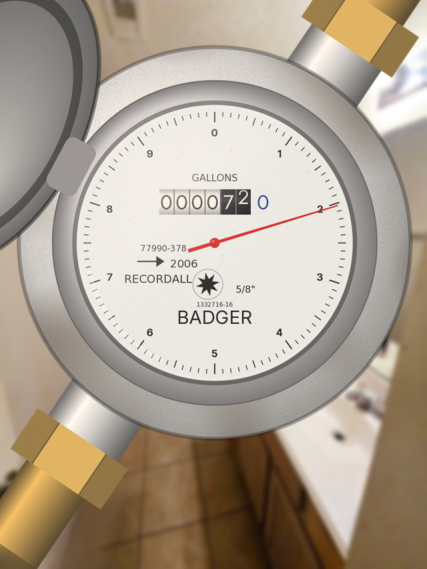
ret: 722.0,gal
